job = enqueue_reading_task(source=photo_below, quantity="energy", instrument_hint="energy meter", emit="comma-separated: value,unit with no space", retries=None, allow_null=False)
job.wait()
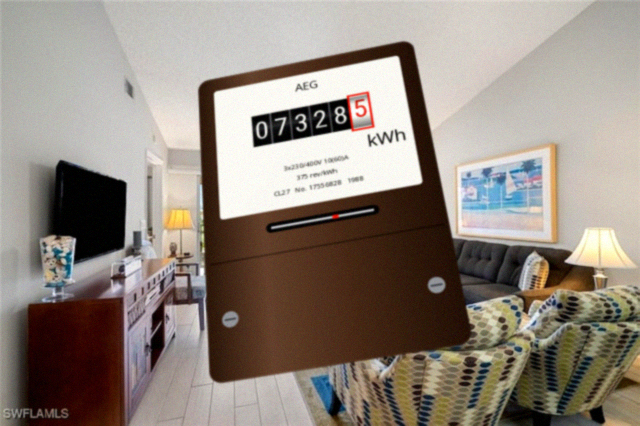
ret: 7328.5,kWh
